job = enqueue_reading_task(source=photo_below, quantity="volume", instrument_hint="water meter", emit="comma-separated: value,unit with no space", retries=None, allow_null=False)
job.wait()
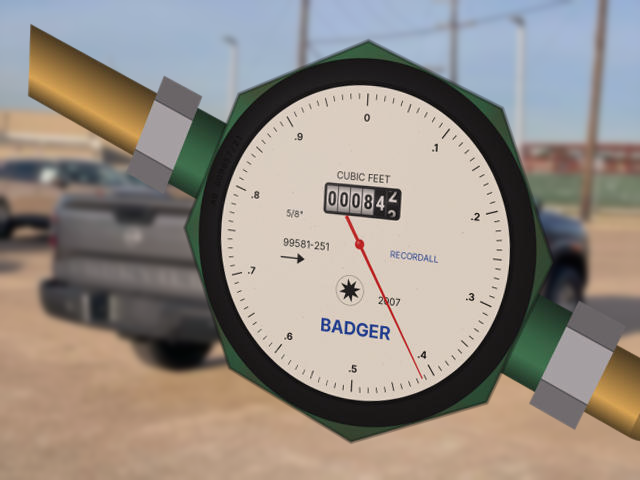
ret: 842.41,ft³
